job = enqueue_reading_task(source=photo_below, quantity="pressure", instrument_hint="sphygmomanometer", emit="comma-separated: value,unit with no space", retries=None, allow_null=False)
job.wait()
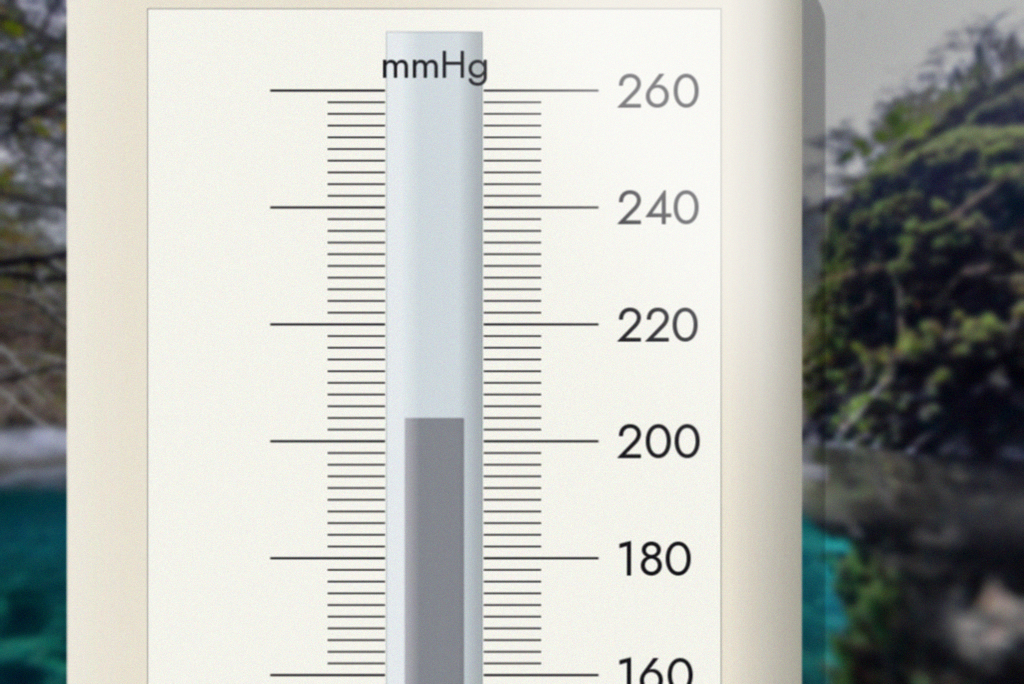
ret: 204,mmHg
